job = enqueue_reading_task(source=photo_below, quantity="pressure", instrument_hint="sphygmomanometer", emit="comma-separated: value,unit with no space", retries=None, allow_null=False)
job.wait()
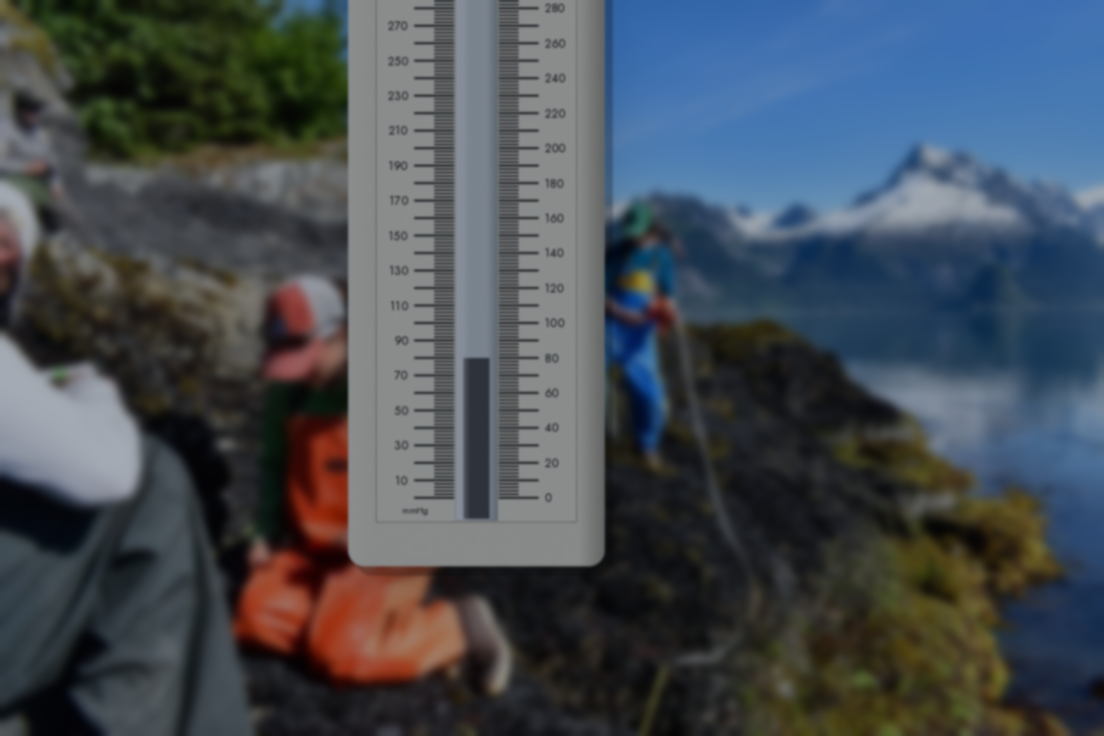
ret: 80,mmHg
